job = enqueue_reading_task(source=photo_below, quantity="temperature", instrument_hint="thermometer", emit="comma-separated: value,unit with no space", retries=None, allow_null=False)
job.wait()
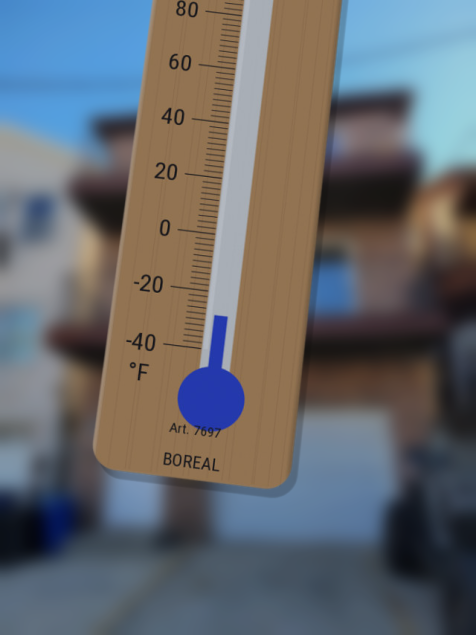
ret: -28,°F
